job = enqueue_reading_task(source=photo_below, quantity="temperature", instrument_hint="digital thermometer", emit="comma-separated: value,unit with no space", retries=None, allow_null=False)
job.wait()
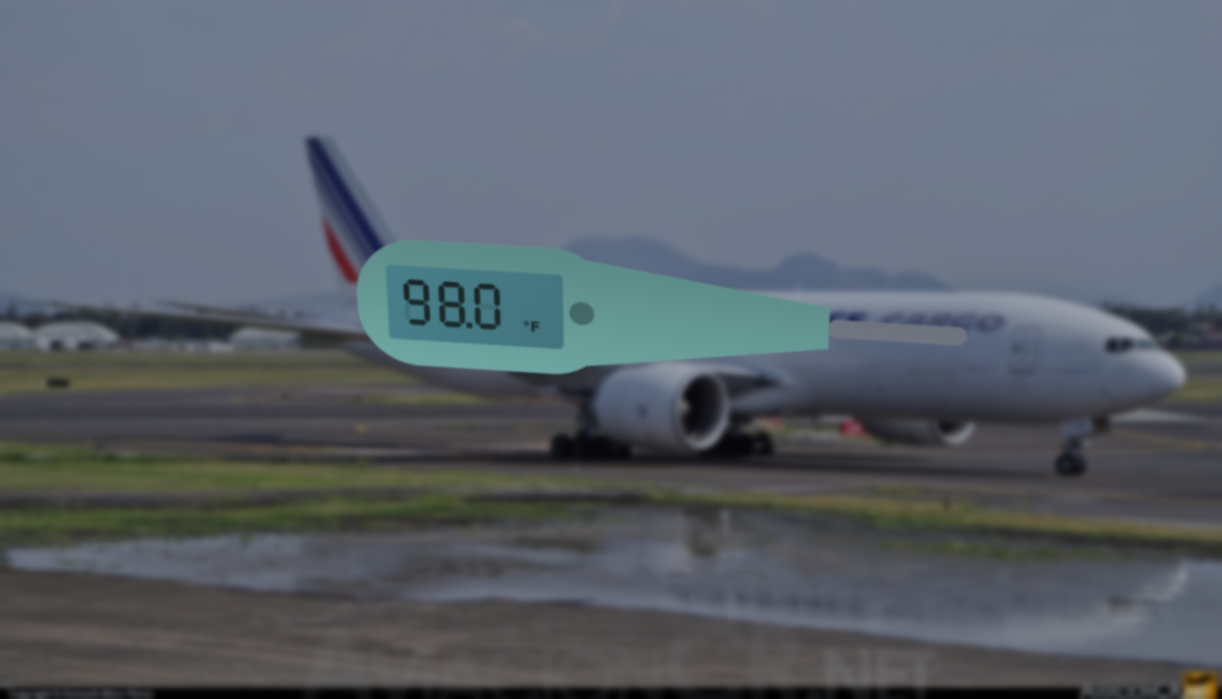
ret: 98.0,°F
